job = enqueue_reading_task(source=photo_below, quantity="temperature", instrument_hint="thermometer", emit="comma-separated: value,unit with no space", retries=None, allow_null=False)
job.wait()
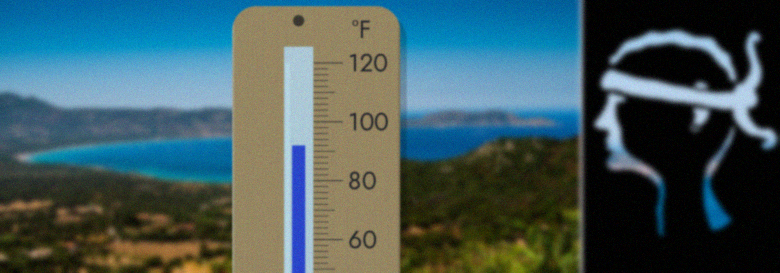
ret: 92,°F
